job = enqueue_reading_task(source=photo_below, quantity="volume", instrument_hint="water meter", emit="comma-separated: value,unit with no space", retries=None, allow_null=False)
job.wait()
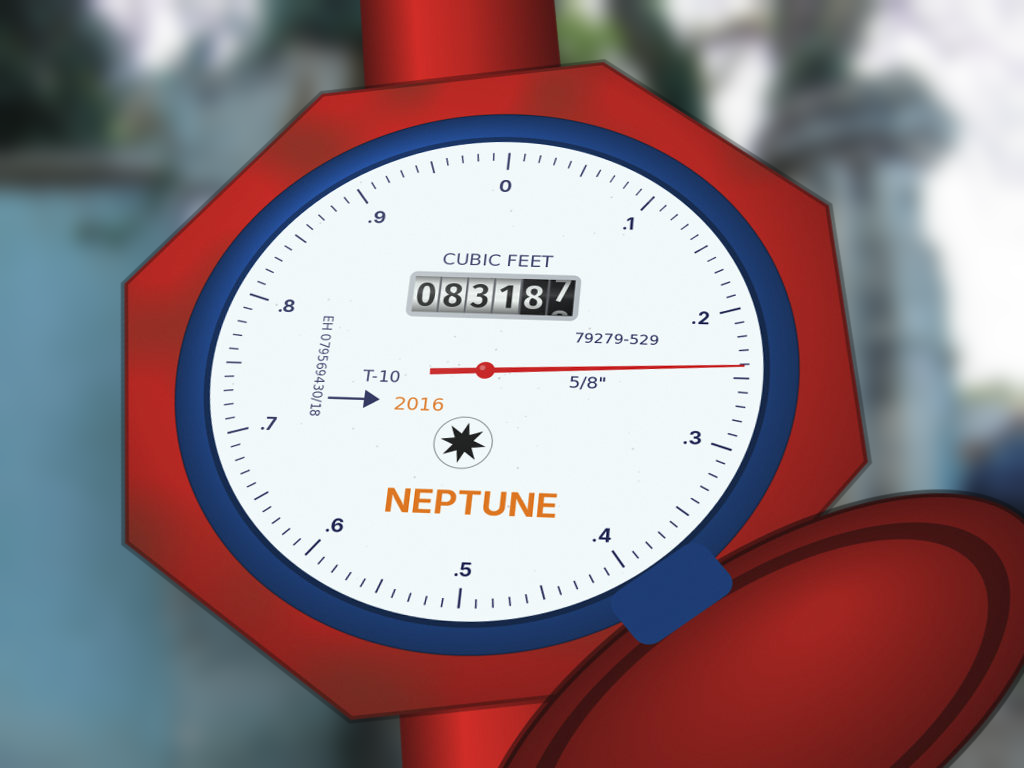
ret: 83187.24,ft³
